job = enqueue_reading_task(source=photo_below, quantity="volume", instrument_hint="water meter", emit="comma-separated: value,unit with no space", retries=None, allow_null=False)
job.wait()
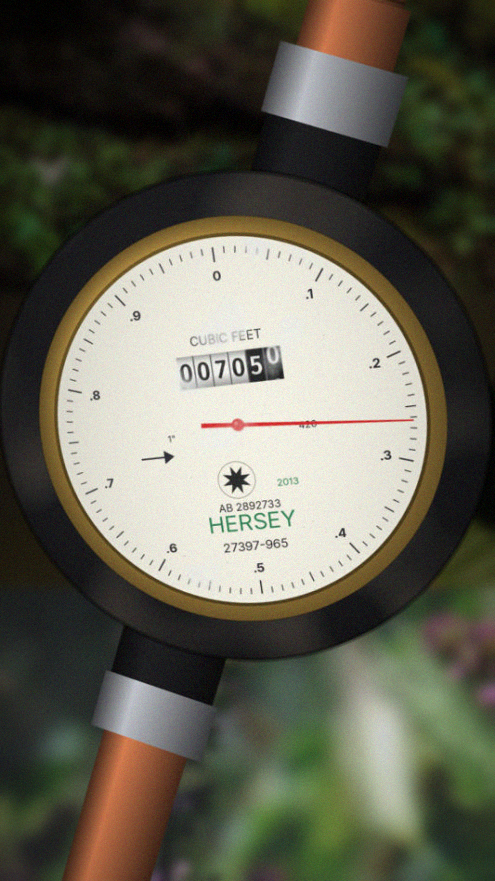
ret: 7050.26,ft³
